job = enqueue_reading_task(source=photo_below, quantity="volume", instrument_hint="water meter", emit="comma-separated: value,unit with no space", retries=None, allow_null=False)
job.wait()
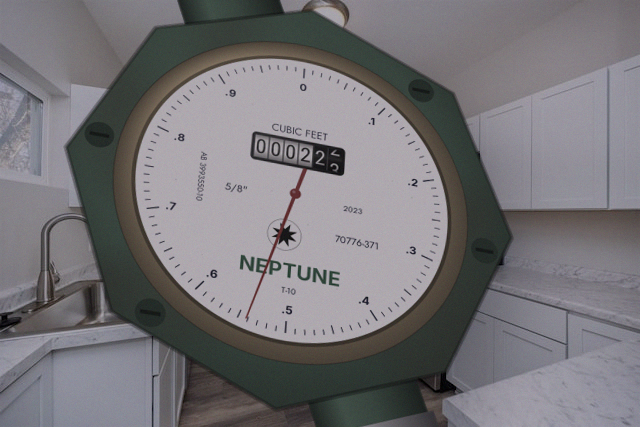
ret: 222.54,ft³
